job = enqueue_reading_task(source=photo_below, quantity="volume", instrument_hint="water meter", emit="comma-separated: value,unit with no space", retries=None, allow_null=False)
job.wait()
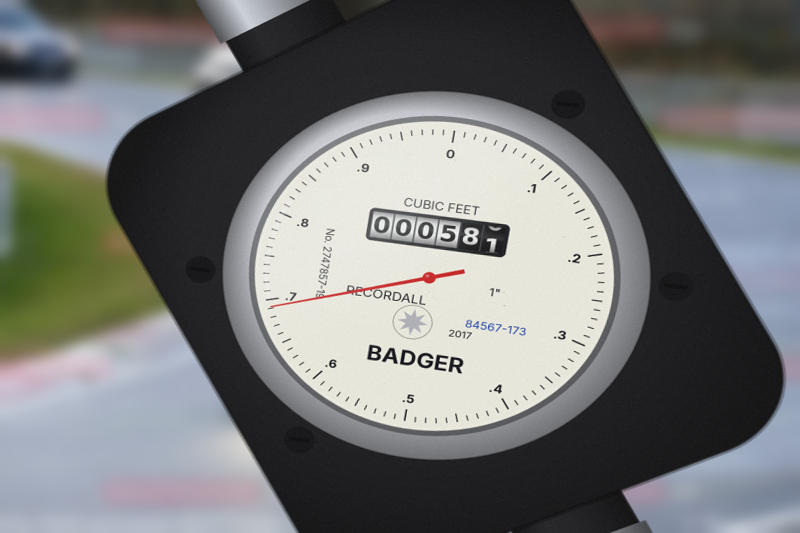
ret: 580.69,ft³
